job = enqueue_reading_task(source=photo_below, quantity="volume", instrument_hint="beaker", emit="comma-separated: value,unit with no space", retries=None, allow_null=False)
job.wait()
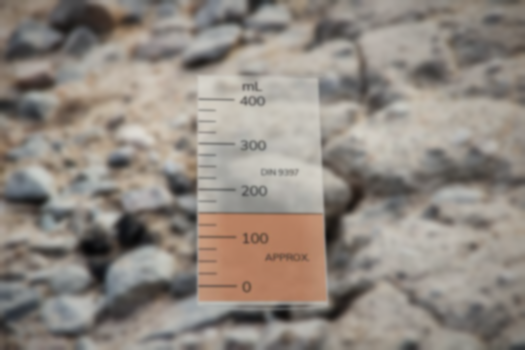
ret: 150,mL
